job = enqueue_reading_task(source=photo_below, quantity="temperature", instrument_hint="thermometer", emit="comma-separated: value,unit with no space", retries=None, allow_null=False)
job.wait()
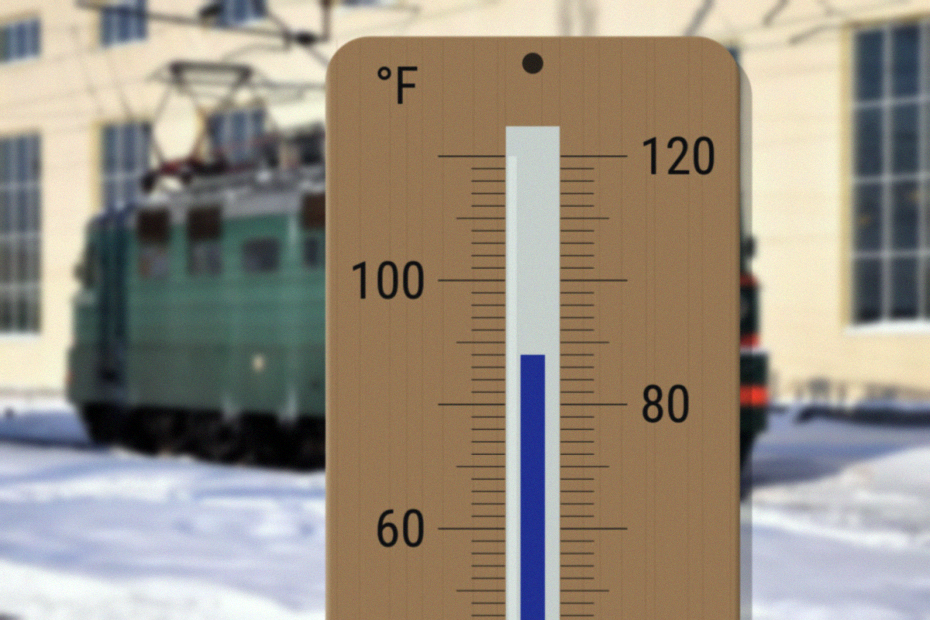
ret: 88,°F
